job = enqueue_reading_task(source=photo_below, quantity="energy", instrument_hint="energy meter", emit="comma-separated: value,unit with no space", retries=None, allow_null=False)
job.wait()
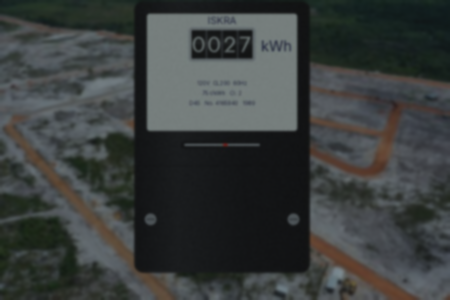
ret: 27,kWh
